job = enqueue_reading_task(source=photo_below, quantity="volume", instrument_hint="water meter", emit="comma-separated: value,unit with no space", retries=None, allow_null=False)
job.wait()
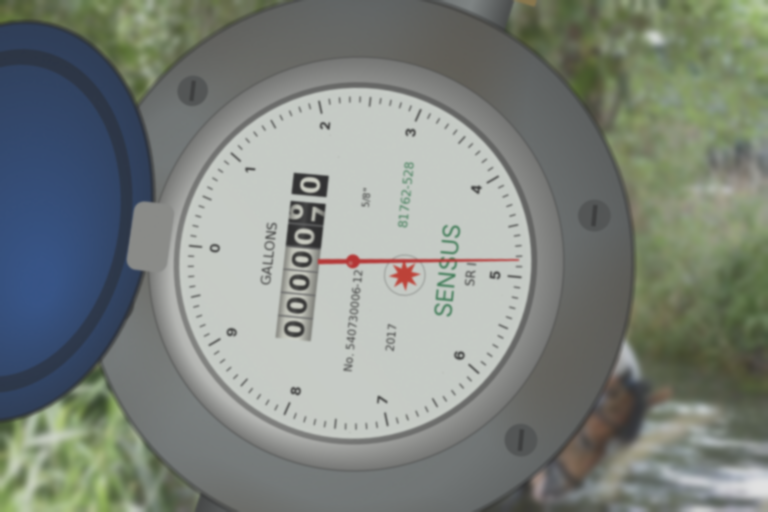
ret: 64.8,gal
